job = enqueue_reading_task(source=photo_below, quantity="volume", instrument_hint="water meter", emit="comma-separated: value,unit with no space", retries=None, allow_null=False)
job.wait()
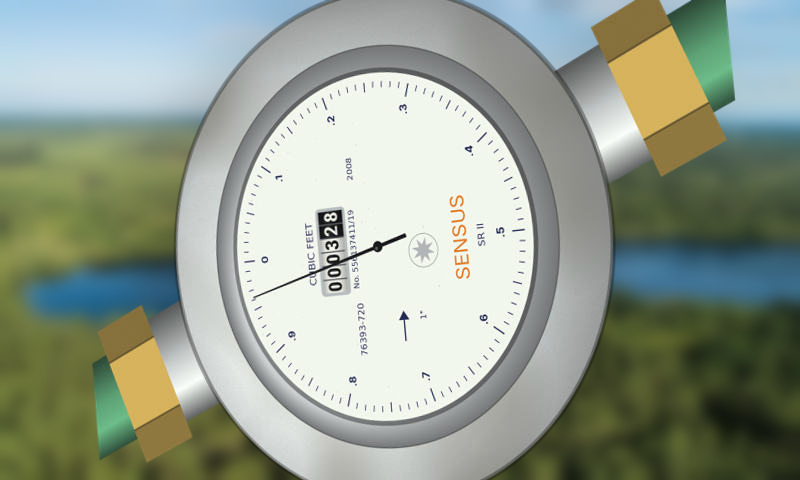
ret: 327.96,ft³
